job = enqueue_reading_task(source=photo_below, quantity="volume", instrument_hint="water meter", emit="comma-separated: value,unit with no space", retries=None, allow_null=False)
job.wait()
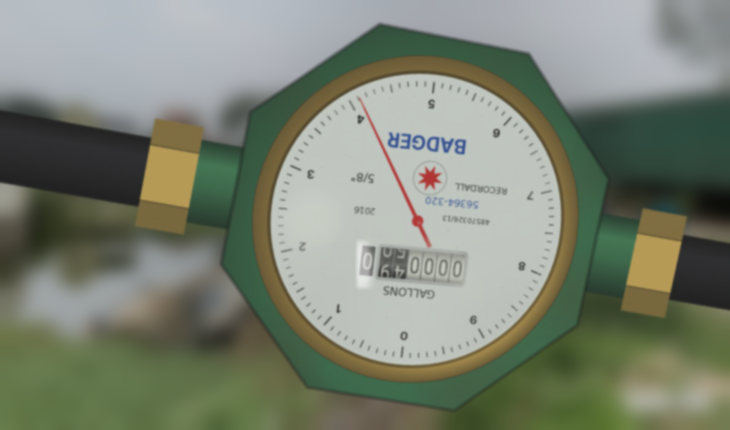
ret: 494.1,gal
